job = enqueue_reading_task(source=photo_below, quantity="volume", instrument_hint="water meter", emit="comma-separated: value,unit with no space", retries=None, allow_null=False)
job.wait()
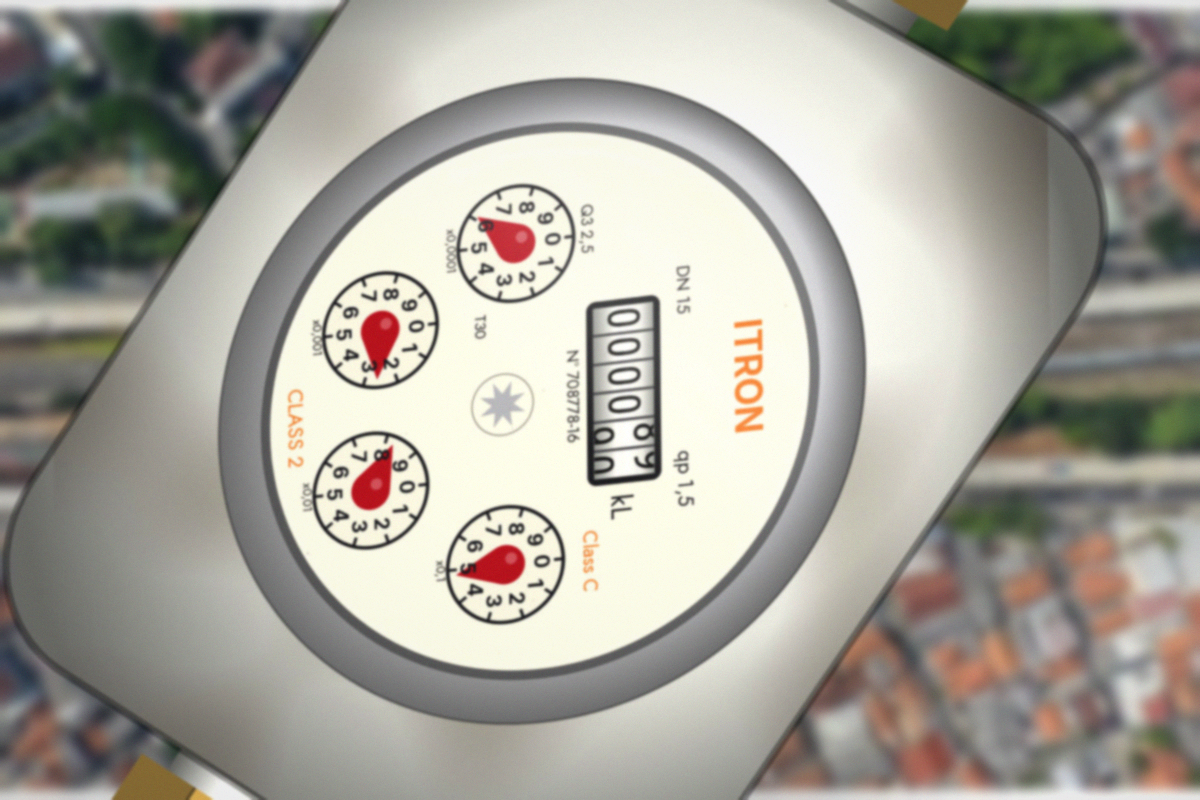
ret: 89.4826,kL
